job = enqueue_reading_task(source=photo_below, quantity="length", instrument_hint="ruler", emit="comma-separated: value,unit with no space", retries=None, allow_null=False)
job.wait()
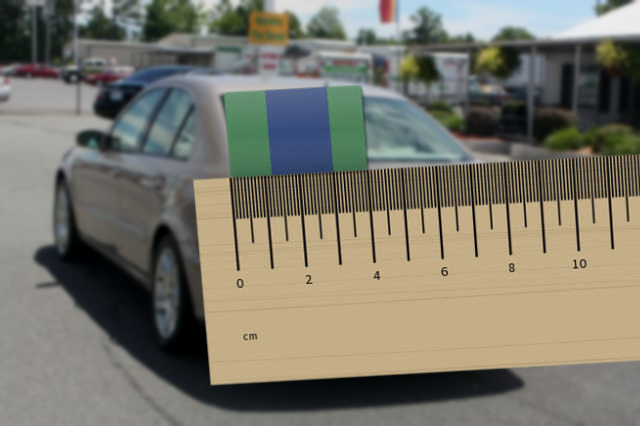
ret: 4,cm
